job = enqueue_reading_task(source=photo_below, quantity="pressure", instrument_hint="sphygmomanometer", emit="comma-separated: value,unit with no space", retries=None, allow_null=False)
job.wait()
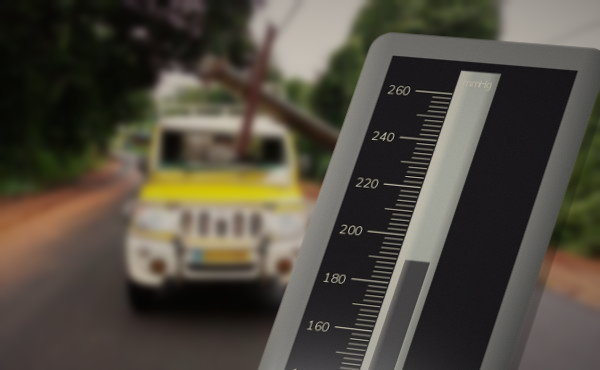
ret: 190,mmHg
